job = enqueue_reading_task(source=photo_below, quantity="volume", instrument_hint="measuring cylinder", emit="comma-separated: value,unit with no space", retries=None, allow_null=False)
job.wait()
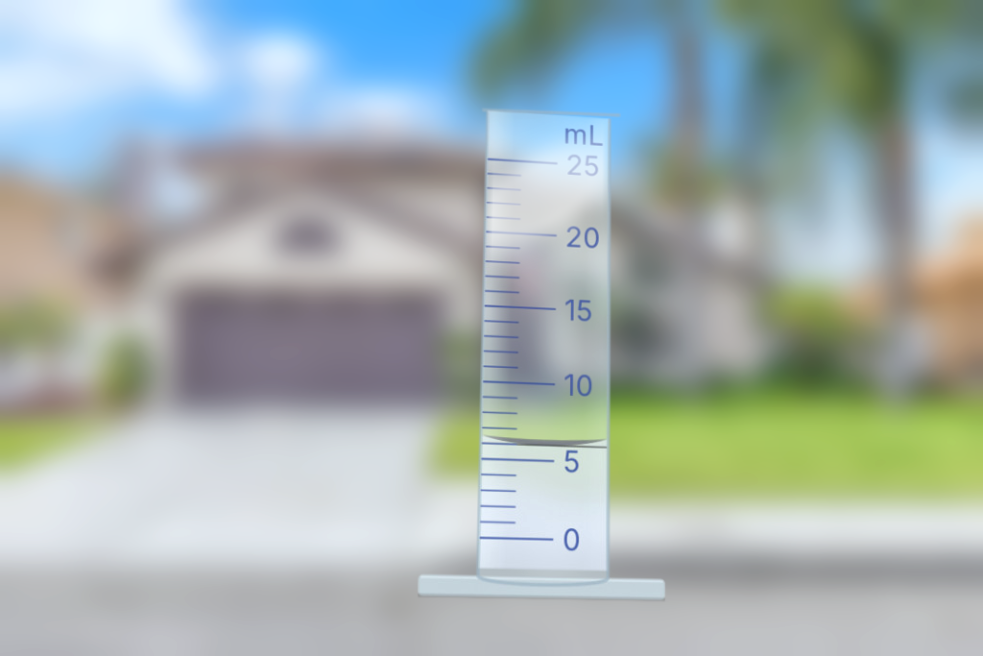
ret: 6,mL
